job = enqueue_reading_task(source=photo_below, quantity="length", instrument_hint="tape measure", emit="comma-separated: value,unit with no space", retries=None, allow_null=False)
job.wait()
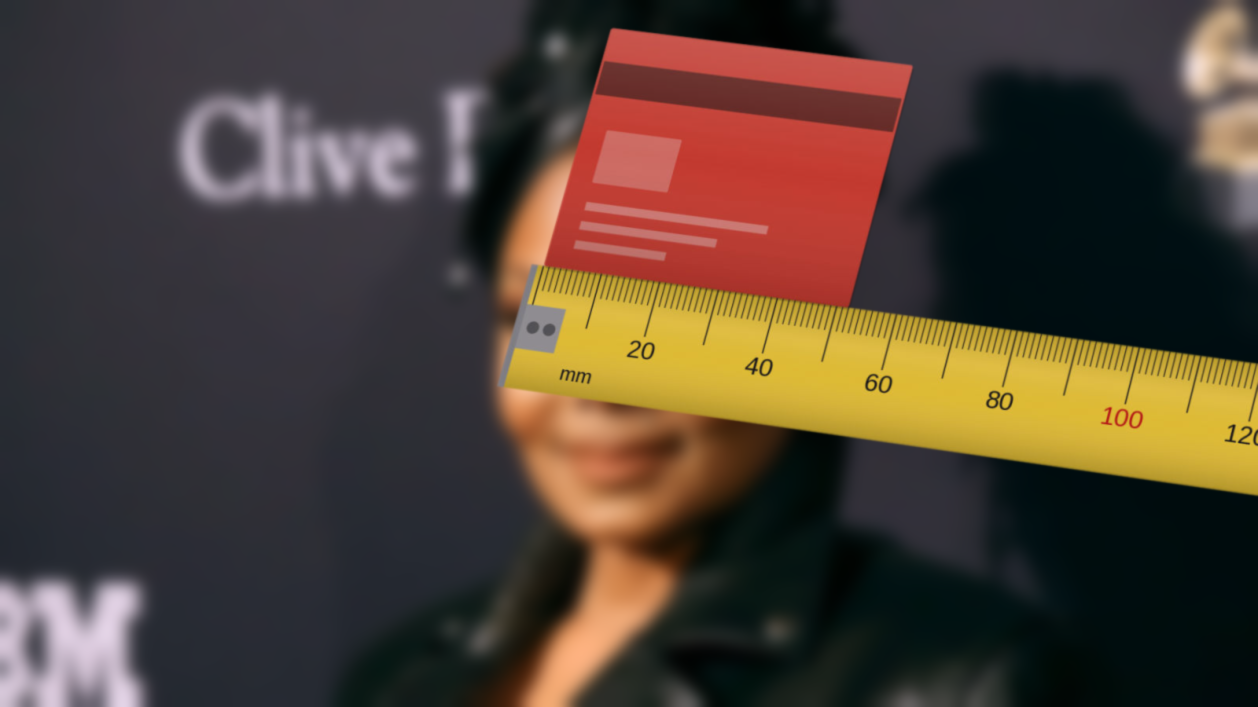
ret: 52,mm
